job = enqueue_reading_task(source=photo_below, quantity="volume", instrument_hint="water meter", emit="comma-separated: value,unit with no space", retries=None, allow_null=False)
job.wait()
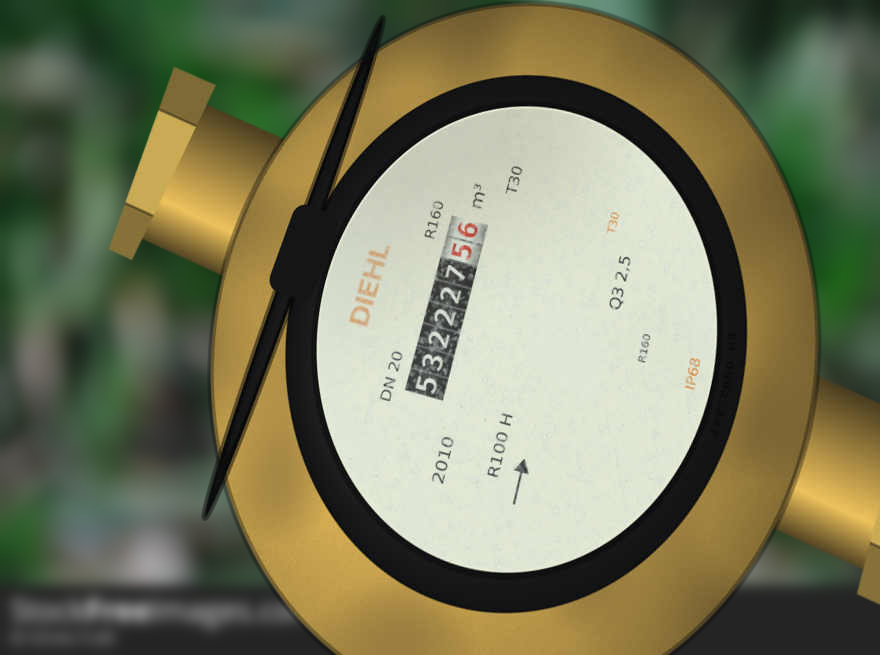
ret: 532227.56,m³
